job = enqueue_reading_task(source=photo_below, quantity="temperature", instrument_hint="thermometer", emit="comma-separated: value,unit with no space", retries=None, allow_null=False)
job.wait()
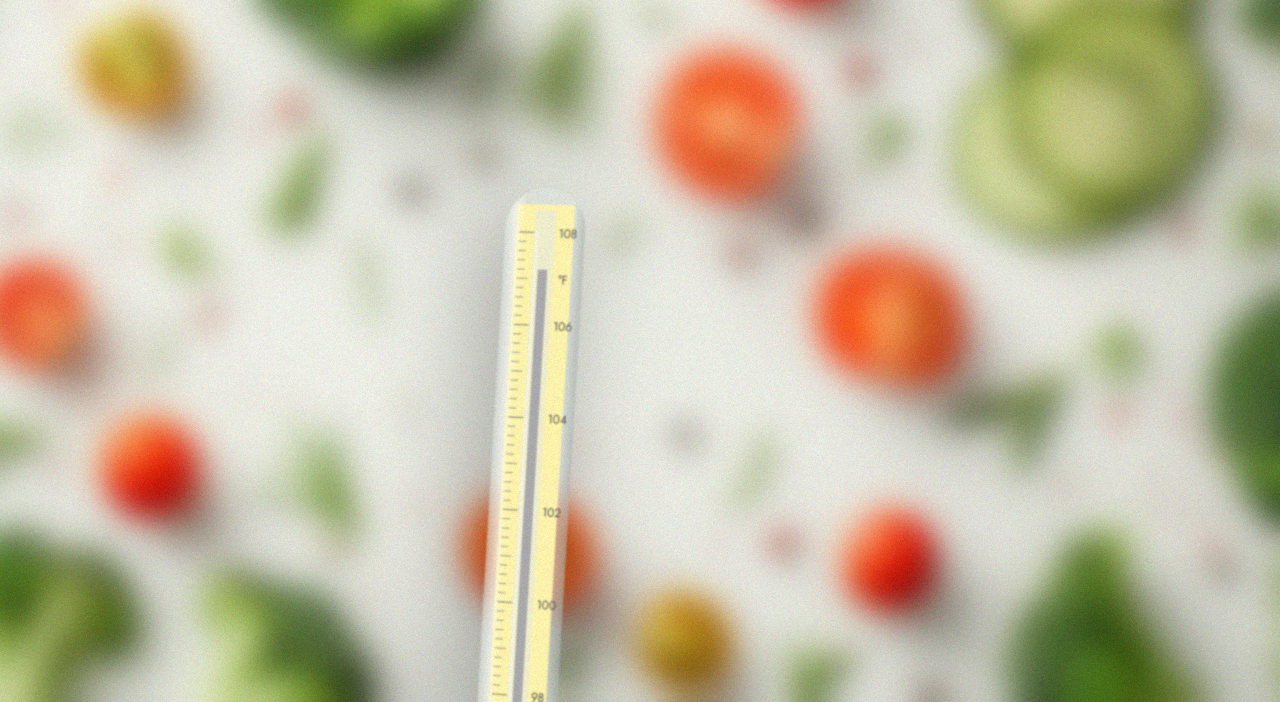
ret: 107.2,°F
